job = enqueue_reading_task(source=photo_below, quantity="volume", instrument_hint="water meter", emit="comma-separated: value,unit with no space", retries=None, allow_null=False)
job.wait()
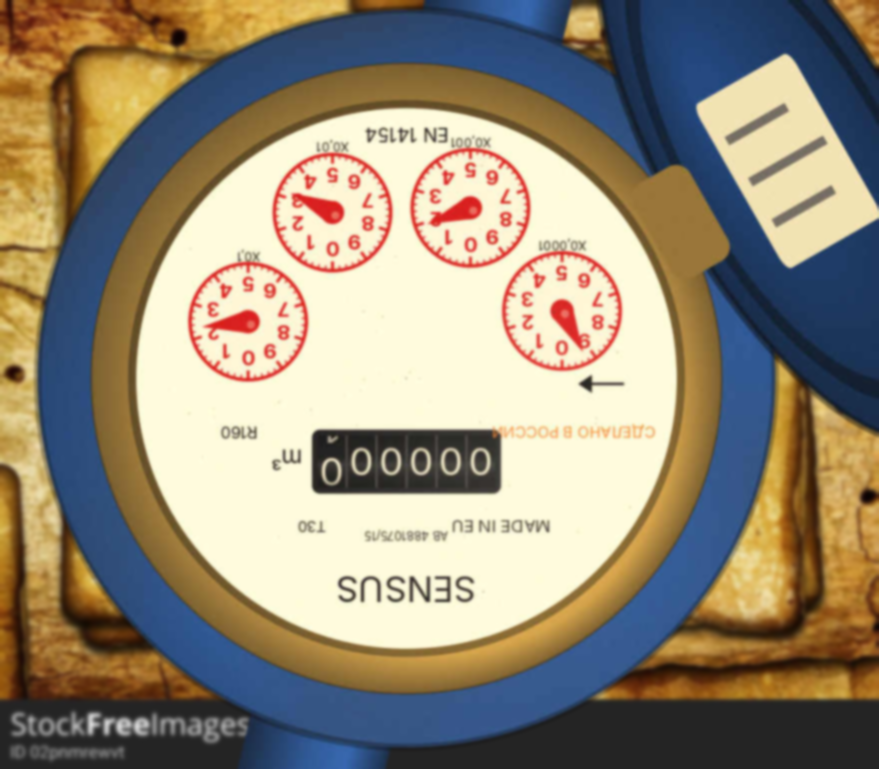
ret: 0.2319,m³
